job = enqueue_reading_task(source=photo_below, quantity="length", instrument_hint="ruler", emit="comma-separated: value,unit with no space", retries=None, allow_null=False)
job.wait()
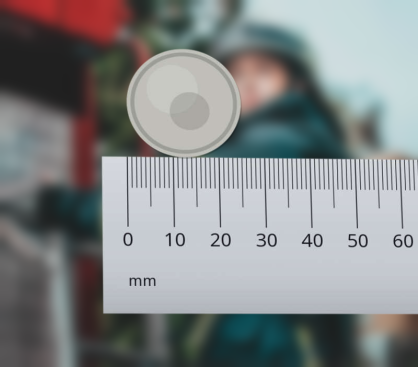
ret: 25,mm
